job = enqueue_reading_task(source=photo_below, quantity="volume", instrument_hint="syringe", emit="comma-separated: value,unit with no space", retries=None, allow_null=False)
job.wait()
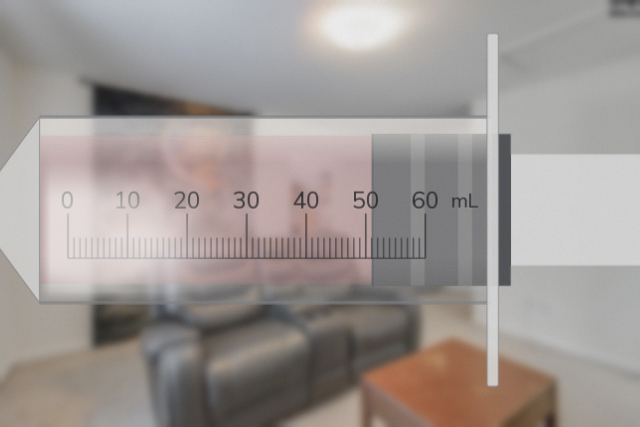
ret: 51,mL
